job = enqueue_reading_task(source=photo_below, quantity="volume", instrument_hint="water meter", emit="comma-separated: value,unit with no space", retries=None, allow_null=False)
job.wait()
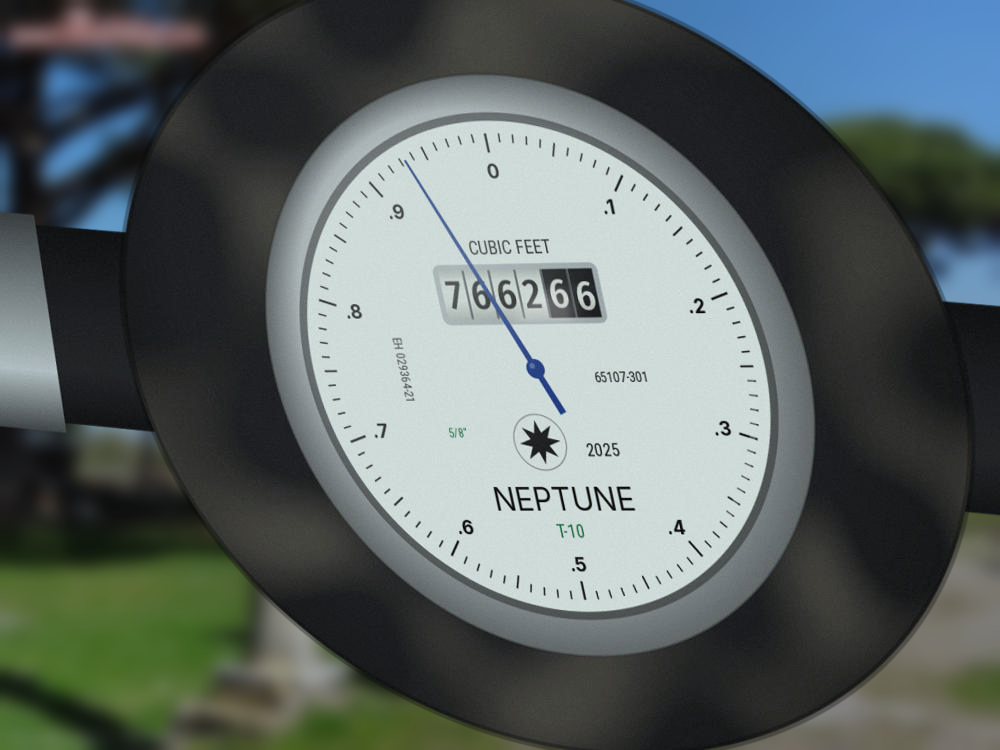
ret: 766265.93,ft³
